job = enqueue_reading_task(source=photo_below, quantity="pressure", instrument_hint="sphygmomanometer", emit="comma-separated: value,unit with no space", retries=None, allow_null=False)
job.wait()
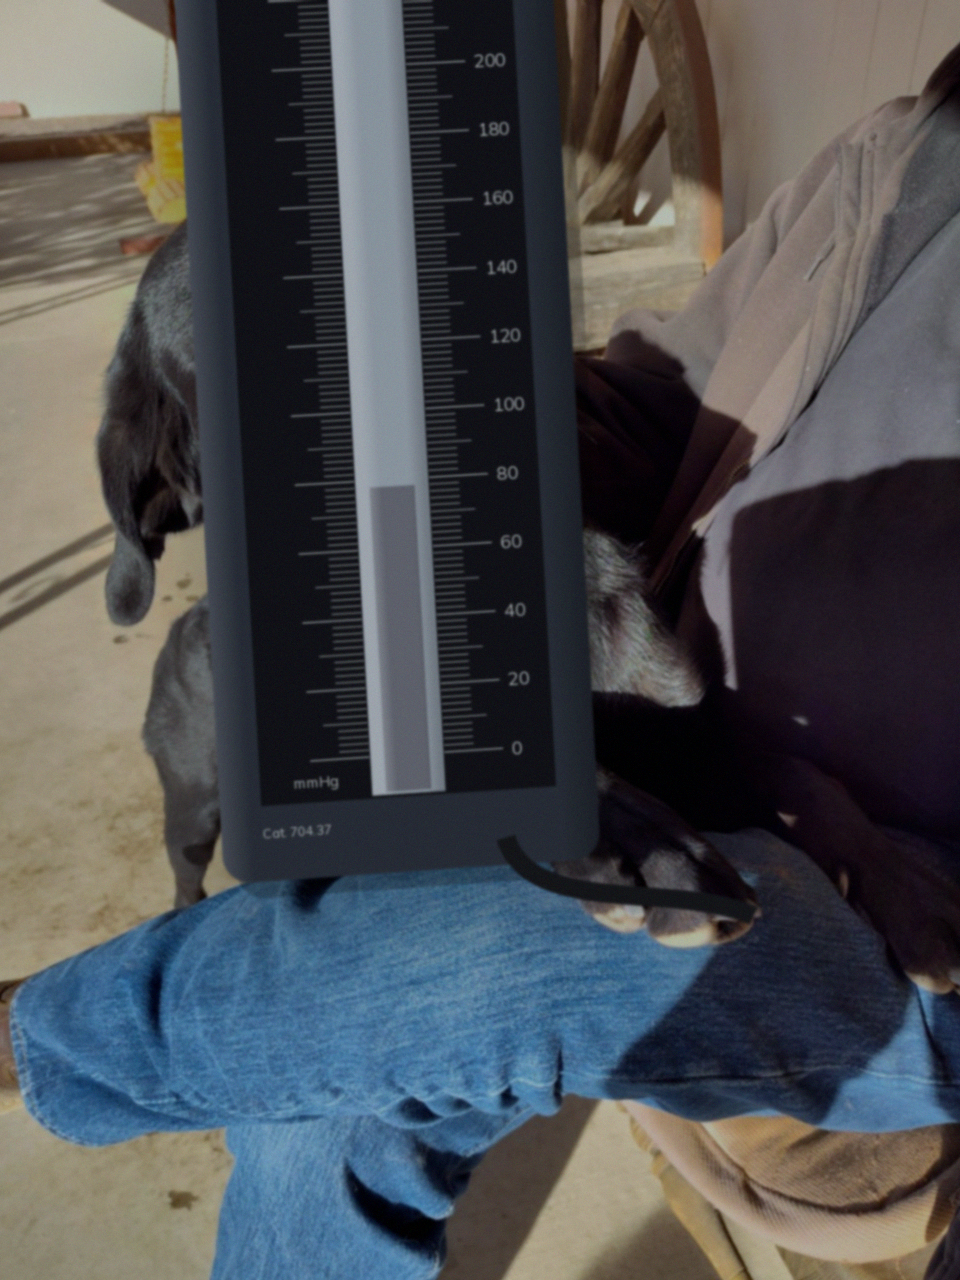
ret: 78,mmHg
